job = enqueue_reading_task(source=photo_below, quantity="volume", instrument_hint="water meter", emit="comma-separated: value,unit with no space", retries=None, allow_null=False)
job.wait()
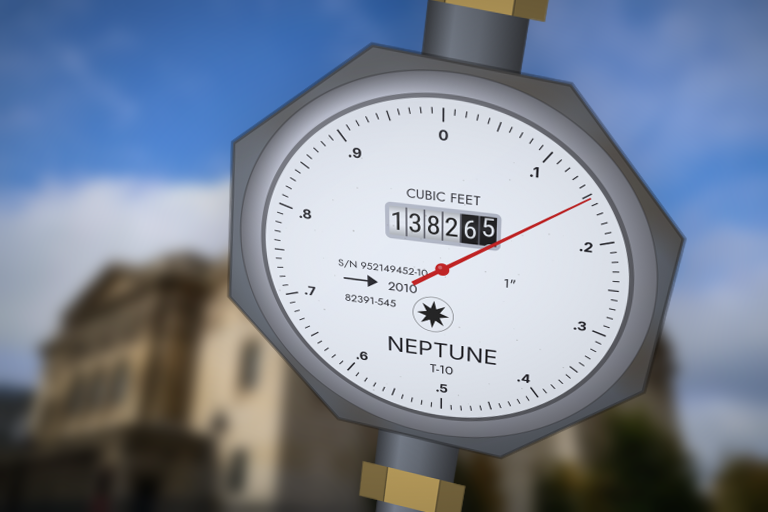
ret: 138265.15,ft³
